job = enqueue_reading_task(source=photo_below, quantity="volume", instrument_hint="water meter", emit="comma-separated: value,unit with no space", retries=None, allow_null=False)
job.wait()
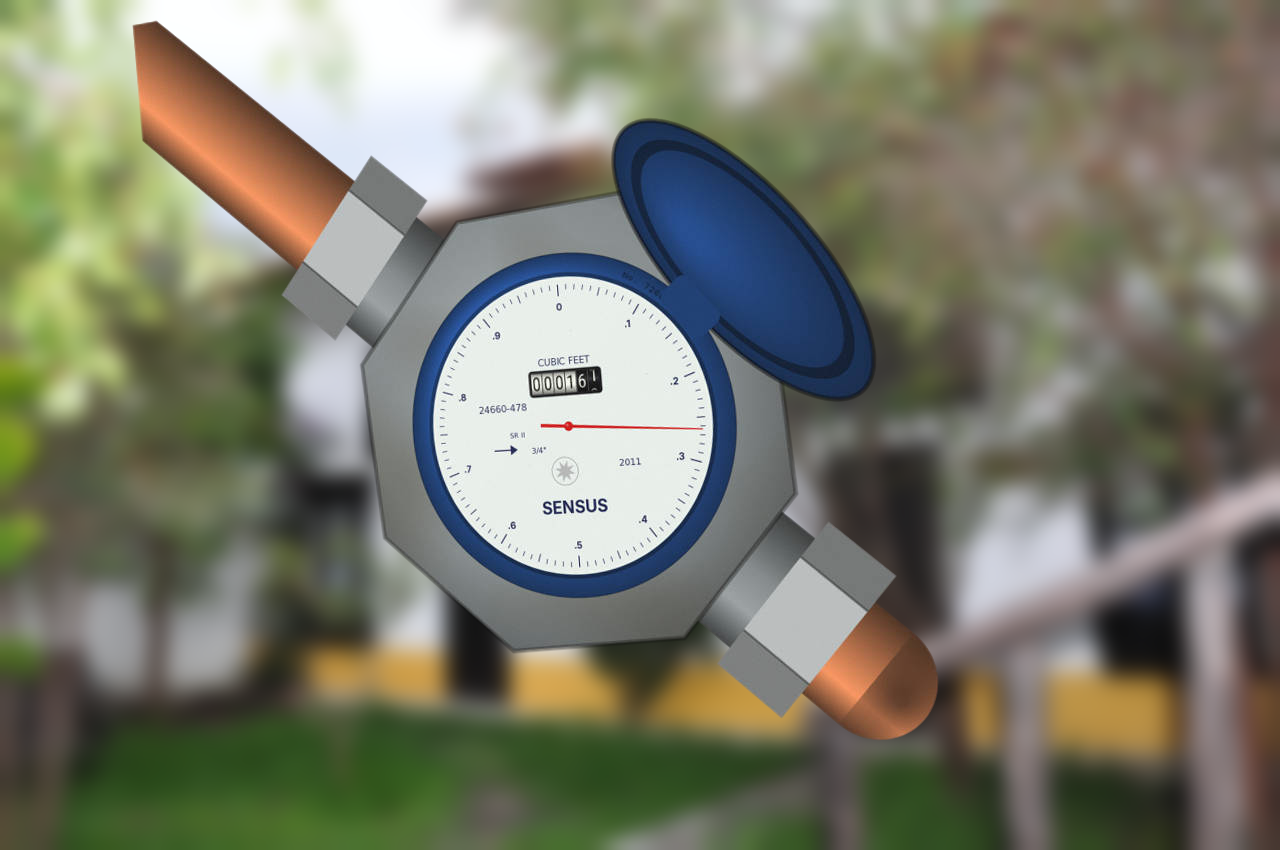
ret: 161.26,ft³
